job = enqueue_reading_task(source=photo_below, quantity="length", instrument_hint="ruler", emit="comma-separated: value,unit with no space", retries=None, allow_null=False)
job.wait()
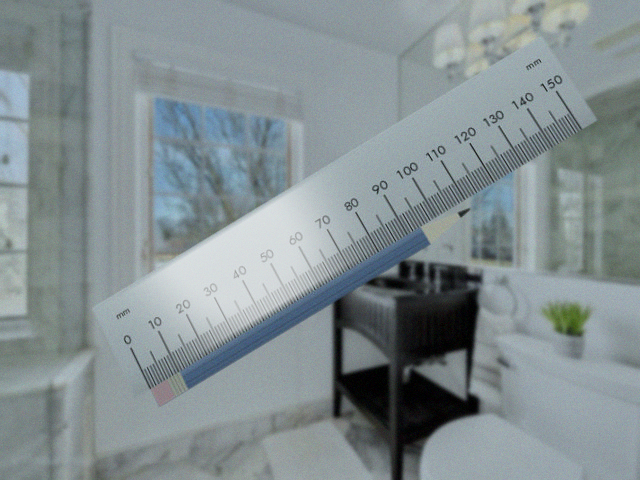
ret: 110,mm
